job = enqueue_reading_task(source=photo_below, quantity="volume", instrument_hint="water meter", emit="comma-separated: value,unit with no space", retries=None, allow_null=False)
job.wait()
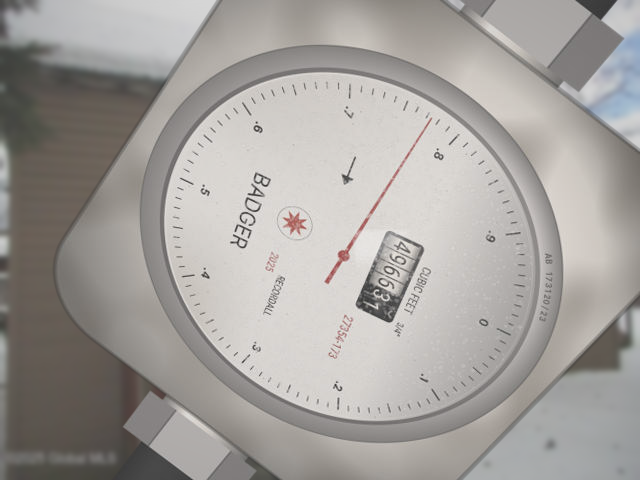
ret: 496630.77,ft³
